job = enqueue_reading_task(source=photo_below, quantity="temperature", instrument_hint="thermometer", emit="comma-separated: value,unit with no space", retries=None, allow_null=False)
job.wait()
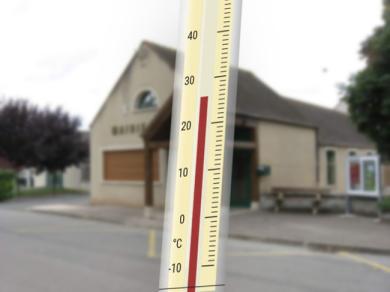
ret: 26,°C
